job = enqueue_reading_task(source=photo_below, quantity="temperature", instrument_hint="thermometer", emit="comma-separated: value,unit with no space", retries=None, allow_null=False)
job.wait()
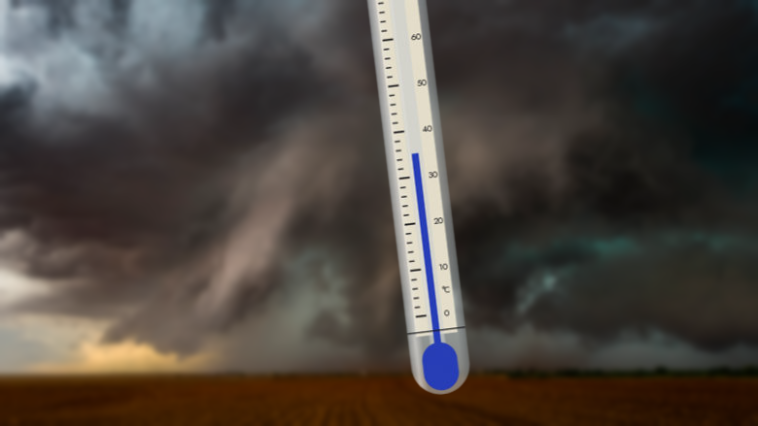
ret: 35,°C
